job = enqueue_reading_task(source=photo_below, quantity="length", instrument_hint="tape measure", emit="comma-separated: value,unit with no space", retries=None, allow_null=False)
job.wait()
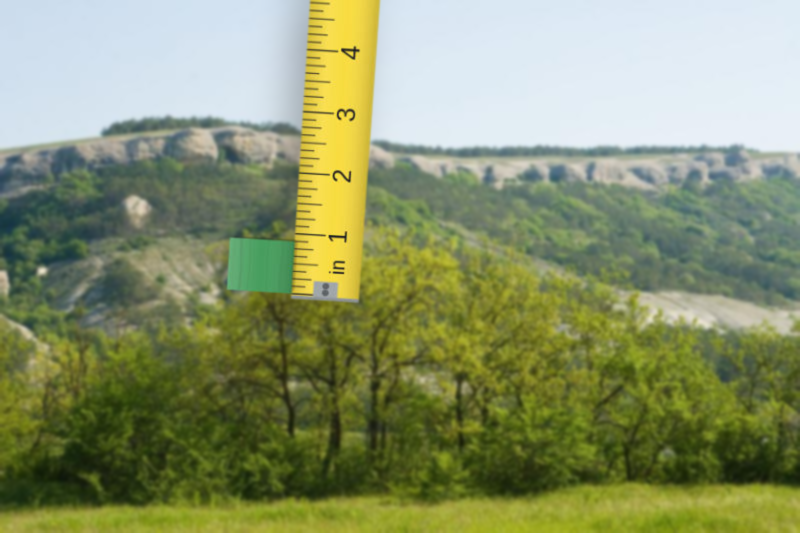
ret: 0.875,in
